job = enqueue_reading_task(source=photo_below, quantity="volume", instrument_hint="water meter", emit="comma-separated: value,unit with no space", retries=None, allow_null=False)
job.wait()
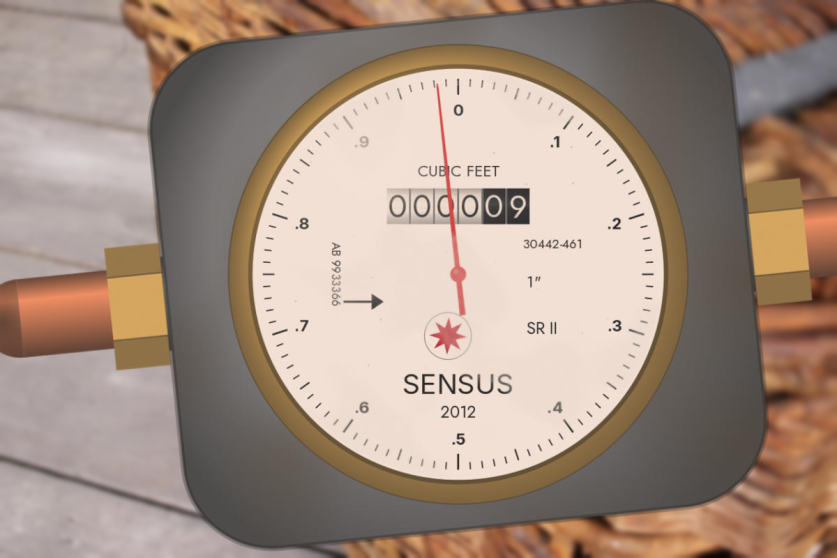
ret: 8.98,ft³
